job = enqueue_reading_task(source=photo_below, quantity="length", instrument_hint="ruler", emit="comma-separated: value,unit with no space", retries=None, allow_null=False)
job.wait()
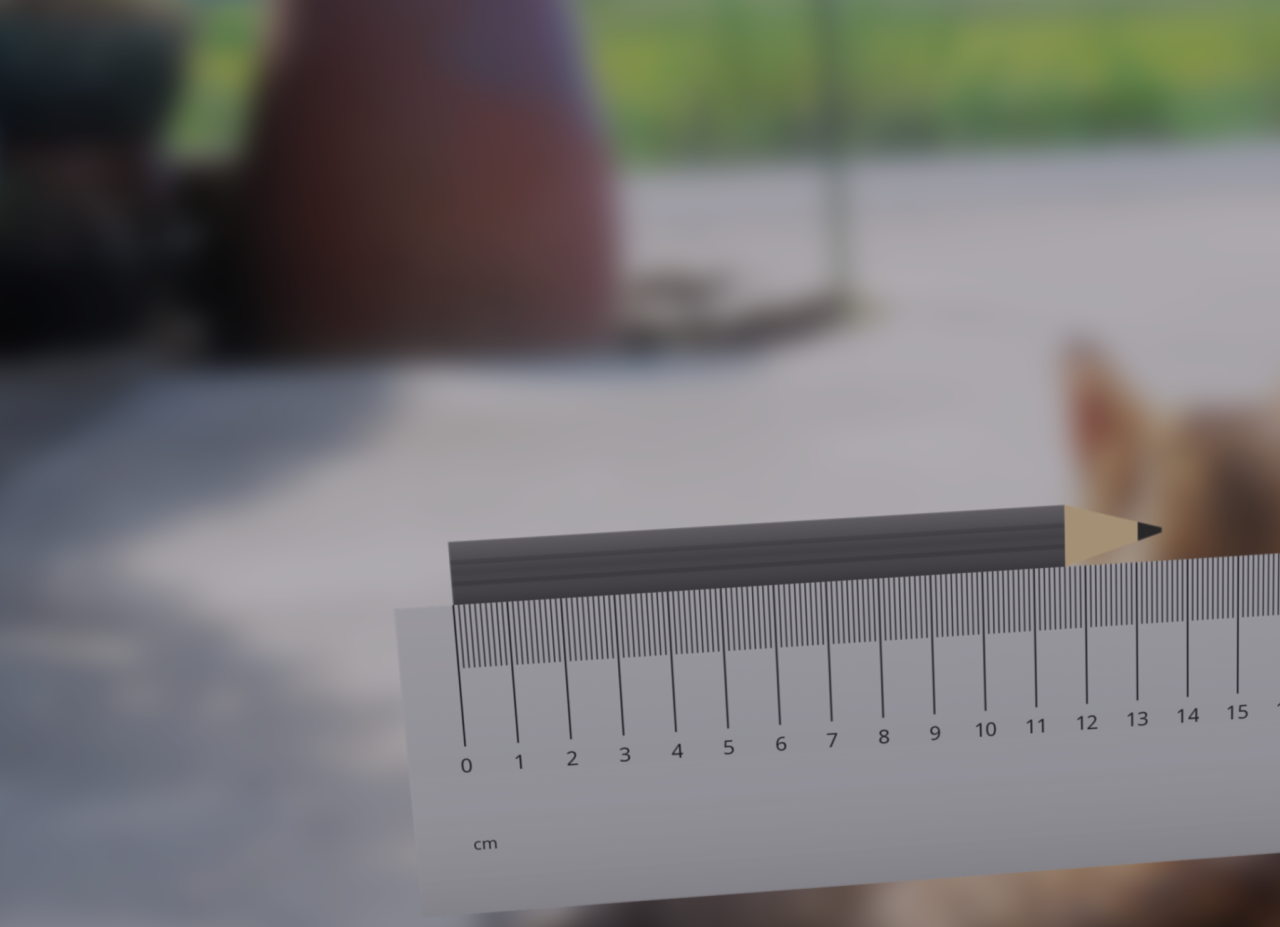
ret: 13.5,cm
